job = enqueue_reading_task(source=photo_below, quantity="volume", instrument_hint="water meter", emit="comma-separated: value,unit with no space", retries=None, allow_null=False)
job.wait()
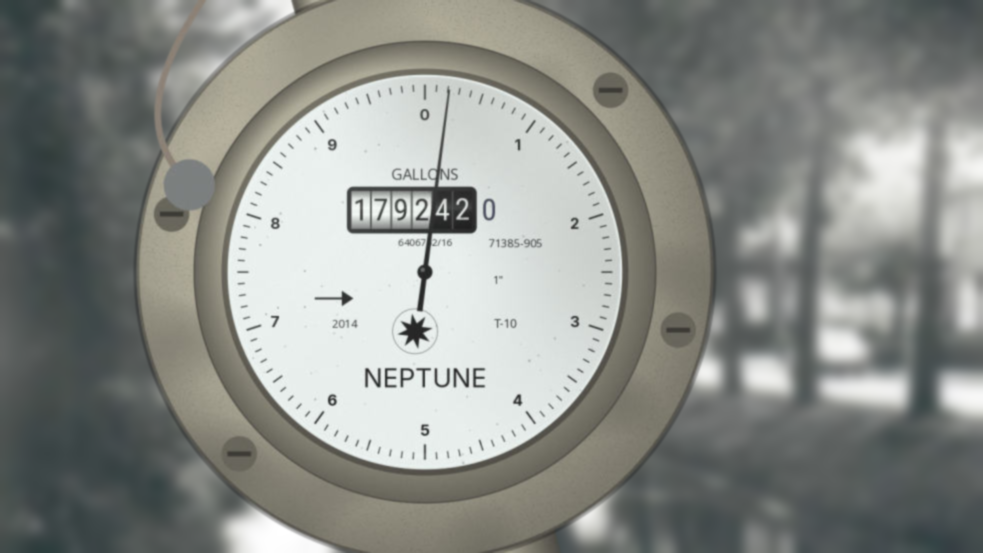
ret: 1792420.2,gal
